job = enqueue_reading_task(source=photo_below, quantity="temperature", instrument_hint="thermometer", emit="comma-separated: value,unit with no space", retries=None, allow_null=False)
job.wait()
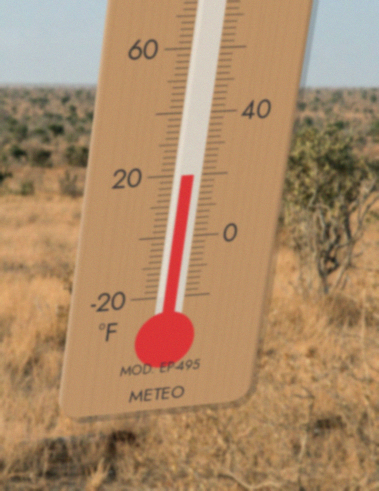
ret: 20,°F
